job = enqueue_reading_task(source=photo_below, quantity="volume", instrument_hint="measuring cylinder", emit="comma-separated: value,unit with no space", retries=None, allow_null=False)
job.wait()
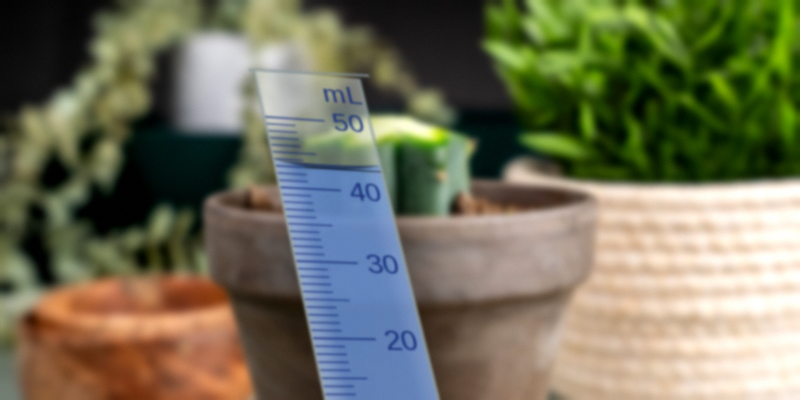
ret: 43,mL
